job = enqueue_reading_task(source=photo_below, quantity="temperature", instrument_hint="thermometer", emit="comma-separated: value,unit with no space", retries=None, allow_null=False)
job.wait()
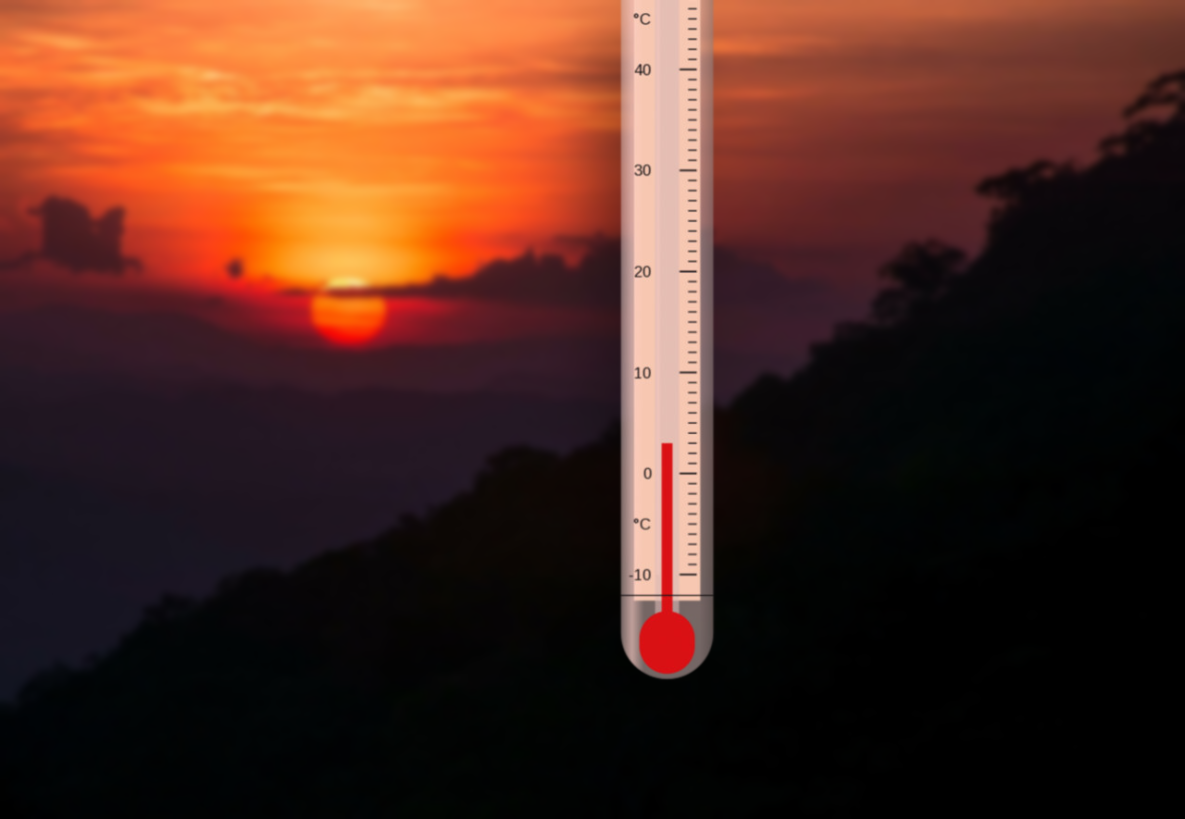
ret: 3,°C
